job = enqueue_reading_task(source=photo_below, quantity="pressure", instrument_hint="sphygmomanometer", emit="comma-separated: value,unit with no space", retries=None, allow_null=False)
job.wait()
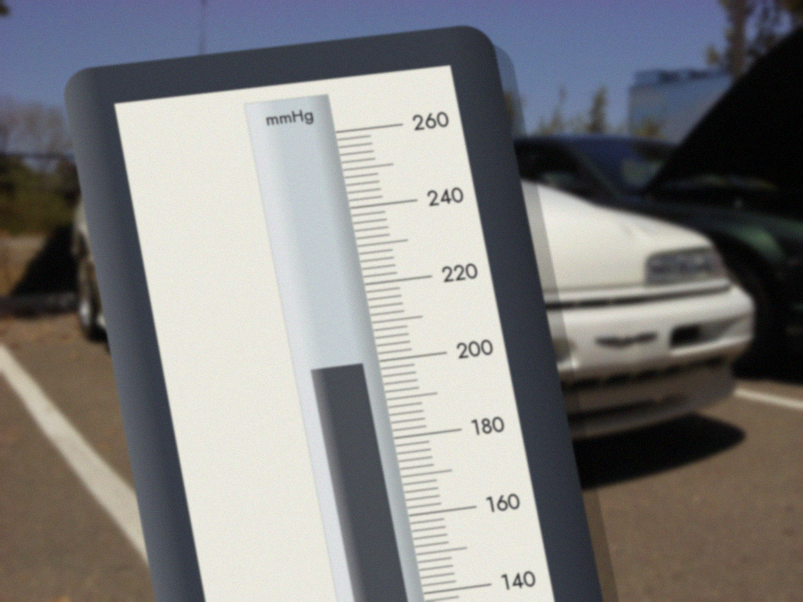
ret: 200,mmHg
